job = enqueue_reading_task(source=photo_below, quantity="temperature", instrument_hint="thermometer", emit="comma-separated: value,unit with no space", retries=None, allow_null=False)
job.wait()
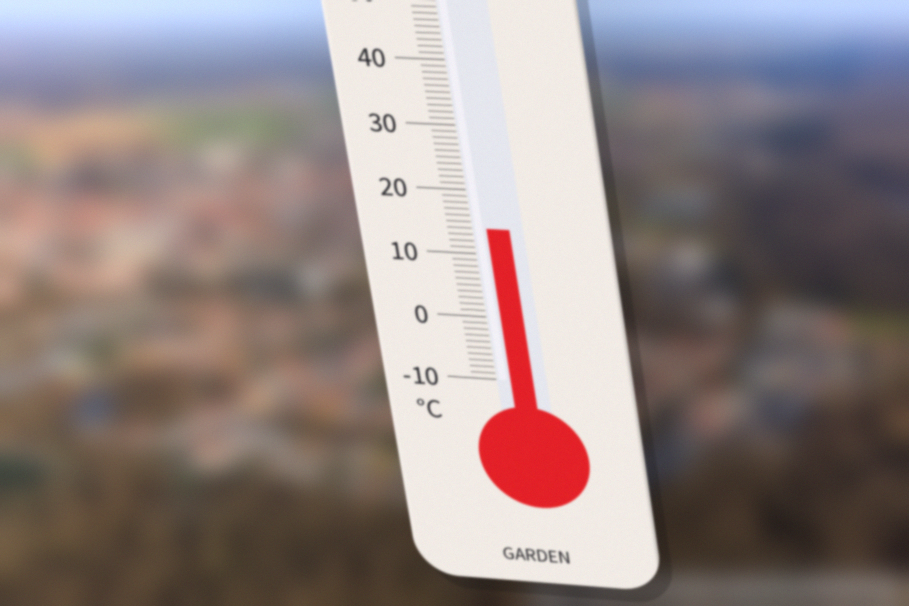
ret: 14,°C
